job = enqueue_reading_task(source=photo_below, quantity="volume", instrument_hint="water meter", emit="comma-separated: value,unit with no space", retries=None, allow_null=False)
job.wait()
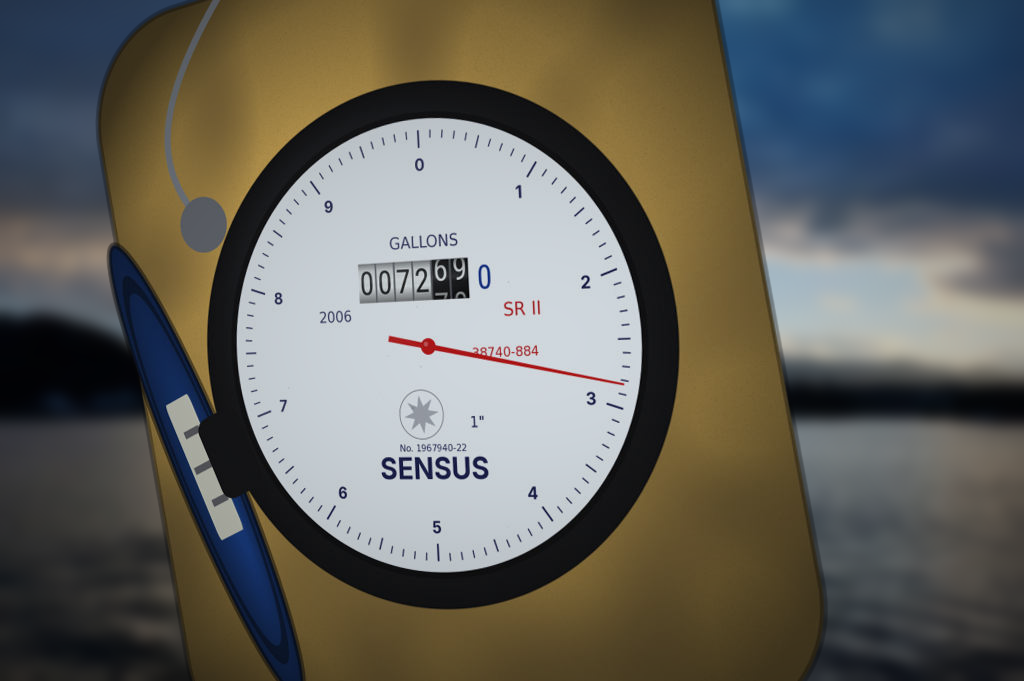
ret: 72692.8,gal
